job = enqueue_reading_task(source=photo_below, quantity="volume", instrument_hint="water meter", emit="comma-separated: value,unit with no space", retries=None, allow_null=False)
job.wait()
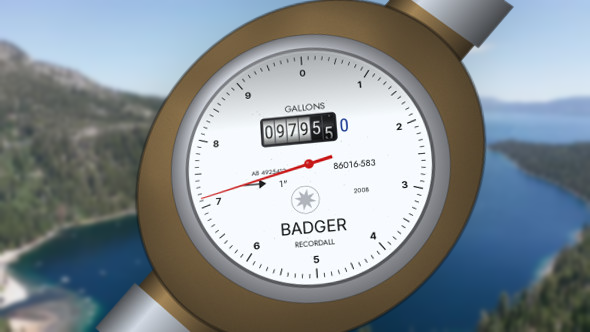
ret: 979547.1,gal
